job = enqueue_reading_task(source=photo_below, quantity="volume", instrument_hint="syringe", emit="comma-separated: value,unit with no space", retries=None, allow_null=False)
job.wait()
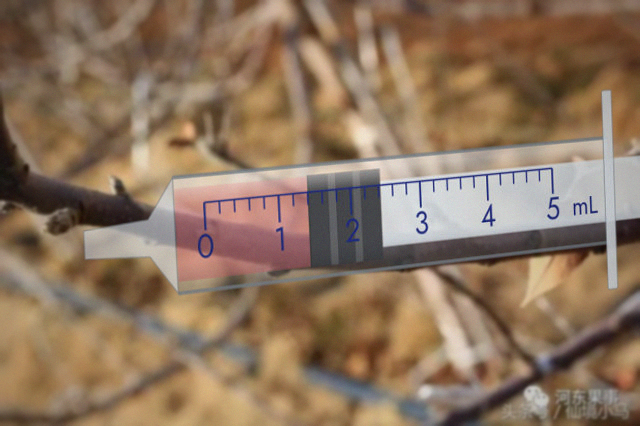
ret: 1.4,mL
